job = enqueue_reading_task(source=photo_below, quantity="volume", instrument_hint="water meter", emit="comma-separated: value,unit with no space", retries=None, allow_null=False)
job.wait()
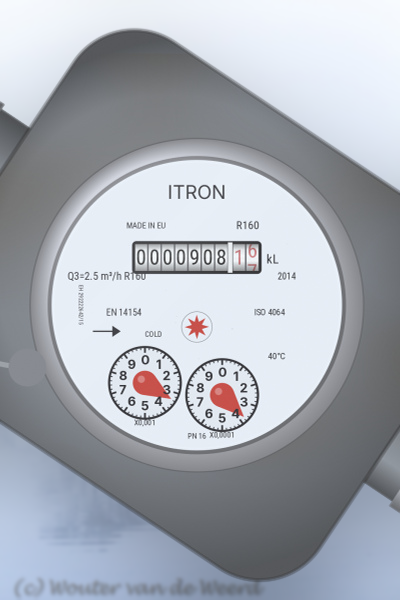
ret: 908.1633,kL
